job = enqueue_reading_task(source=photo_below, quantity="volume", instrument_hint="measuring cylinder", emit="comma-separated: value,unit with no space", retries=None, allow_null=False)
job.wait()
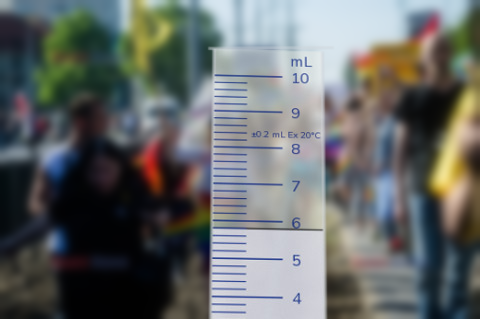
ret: 5.8,mL
